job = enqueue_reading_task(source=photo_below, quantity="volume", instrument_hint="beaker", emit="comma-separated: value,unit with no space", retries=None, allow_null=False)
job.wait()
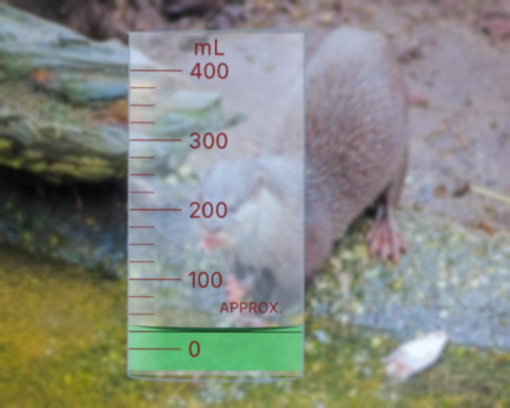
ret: 25,mL
